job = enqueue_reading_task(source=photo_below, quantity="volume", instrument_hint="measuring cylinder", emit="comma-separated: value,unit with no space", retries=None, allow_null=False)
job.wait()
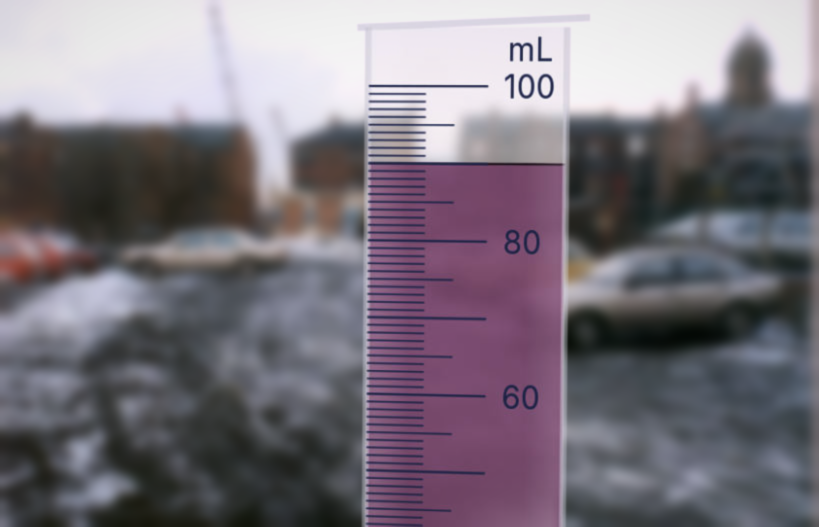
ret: 90,mL
